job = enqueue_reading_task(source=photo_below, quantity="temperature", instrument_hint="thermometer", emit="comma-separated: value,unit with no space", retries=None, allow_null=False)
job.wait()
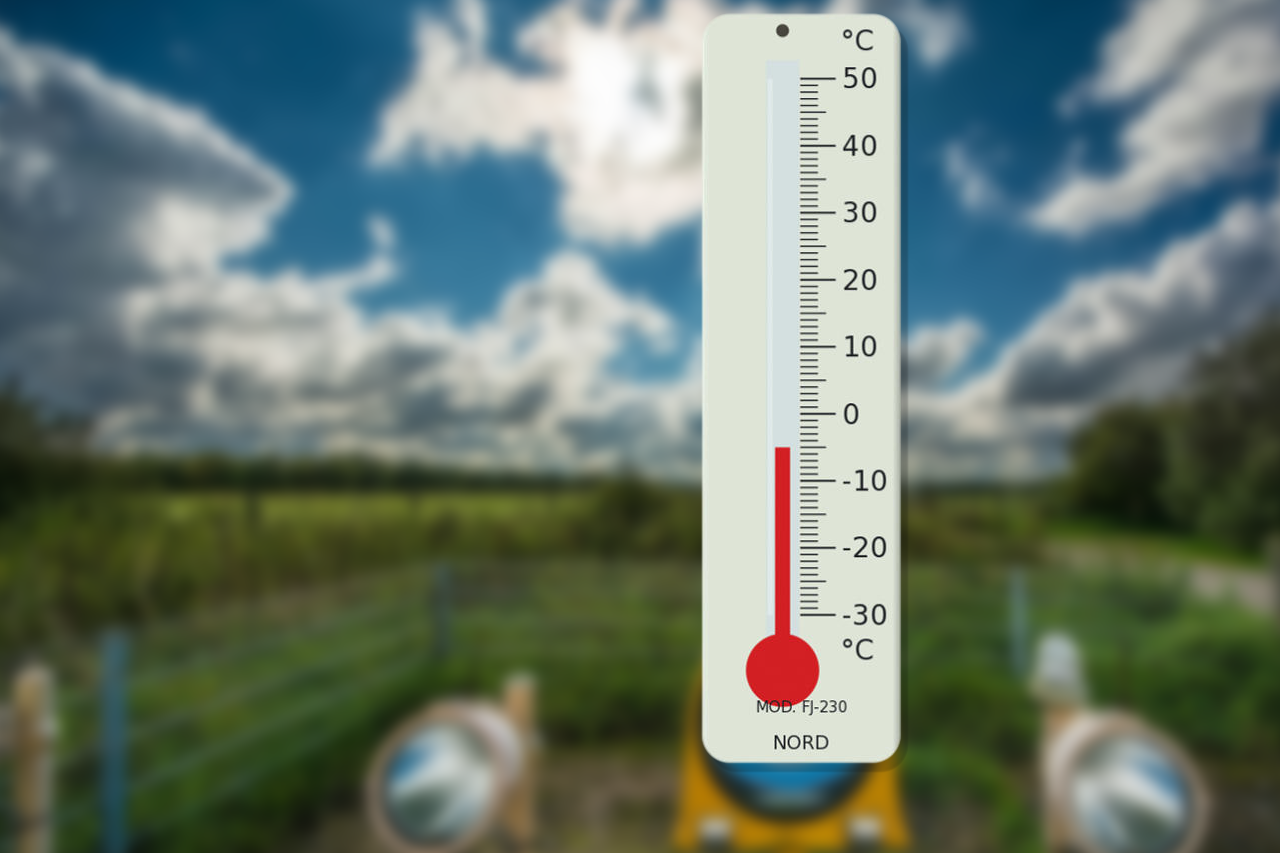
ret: -5,°C
